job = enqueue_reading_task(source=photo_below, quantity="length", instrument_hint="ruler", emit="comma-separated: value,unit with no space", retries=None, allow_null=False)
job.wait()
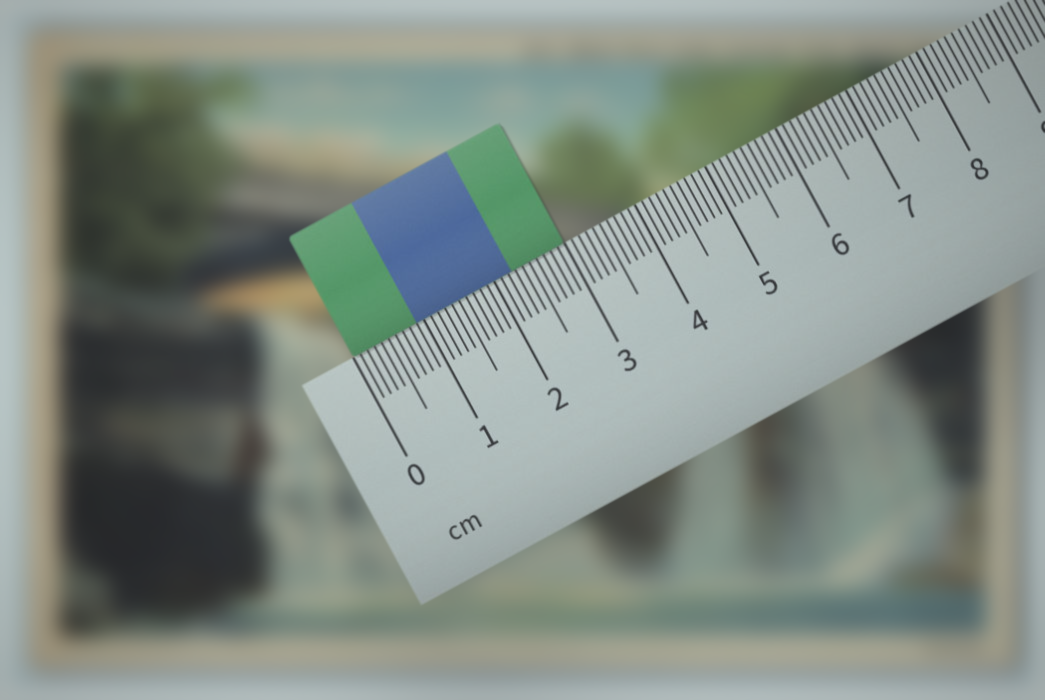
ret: 3,cm
